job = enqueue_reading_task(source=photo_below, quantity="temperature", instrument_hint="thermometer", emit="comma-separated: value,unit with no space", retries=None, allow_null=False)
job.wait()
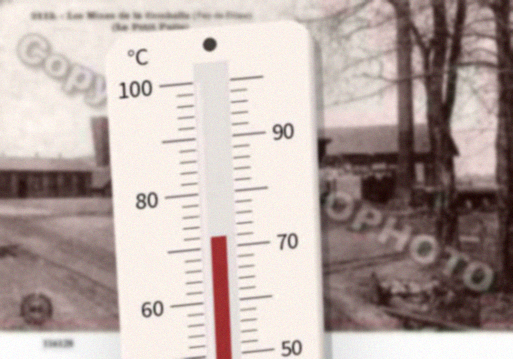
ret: 72,°C
